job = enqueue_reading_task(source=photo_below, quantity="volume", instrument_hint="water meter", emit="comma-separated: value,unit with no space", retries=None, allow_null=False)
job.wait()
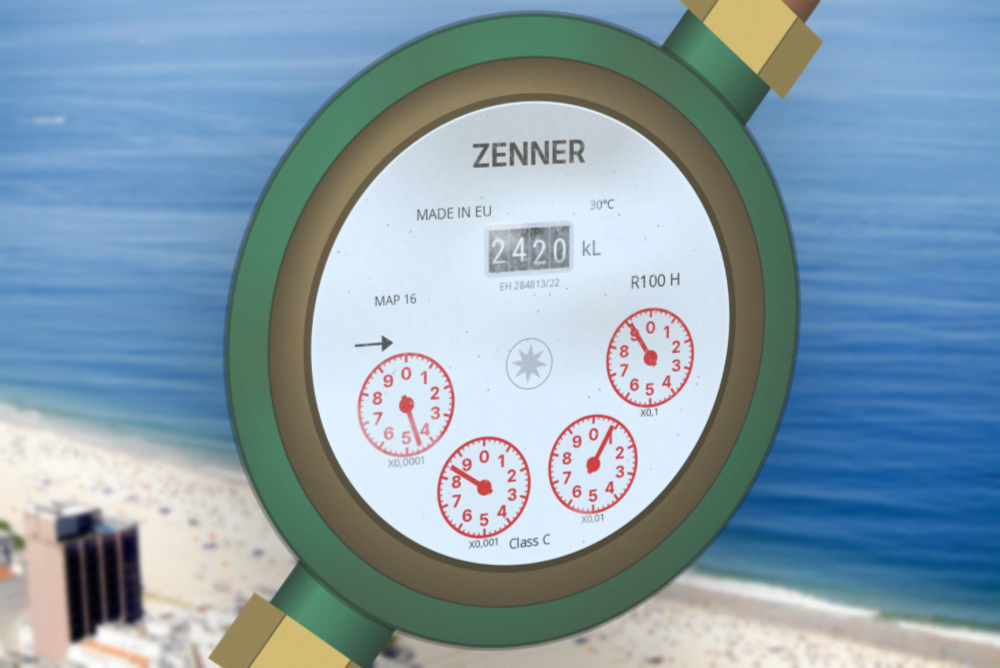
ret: 2419.9084,kL
